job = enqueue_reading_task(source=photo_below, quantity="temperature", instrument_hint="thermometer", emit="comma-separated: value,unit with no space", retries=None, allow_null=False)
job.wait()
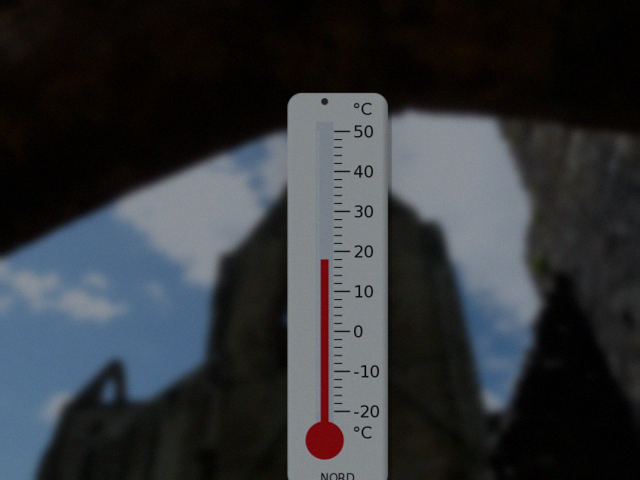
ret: 18,°C
